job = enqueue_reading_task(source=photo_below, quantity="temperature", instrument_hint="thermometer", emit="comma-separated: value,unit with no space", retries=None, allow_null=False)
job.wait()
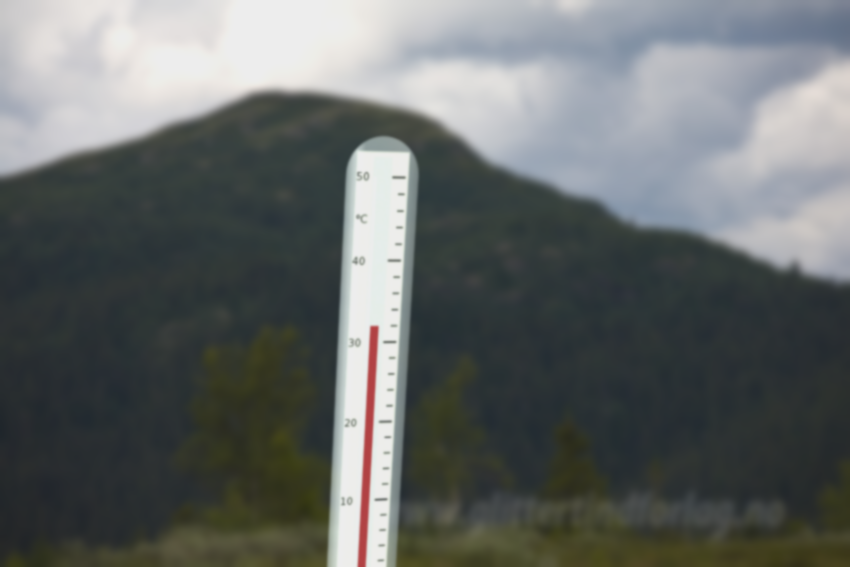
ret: 32,°C
